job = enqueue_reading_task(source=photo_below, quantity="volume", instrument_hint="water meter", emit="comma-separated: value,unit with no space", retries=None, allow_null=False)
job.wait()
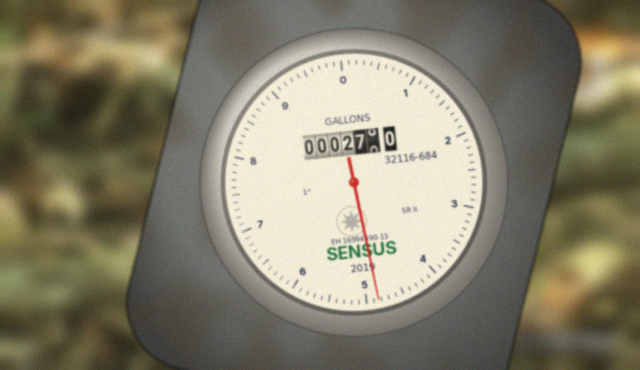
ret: 2784.8,gal
